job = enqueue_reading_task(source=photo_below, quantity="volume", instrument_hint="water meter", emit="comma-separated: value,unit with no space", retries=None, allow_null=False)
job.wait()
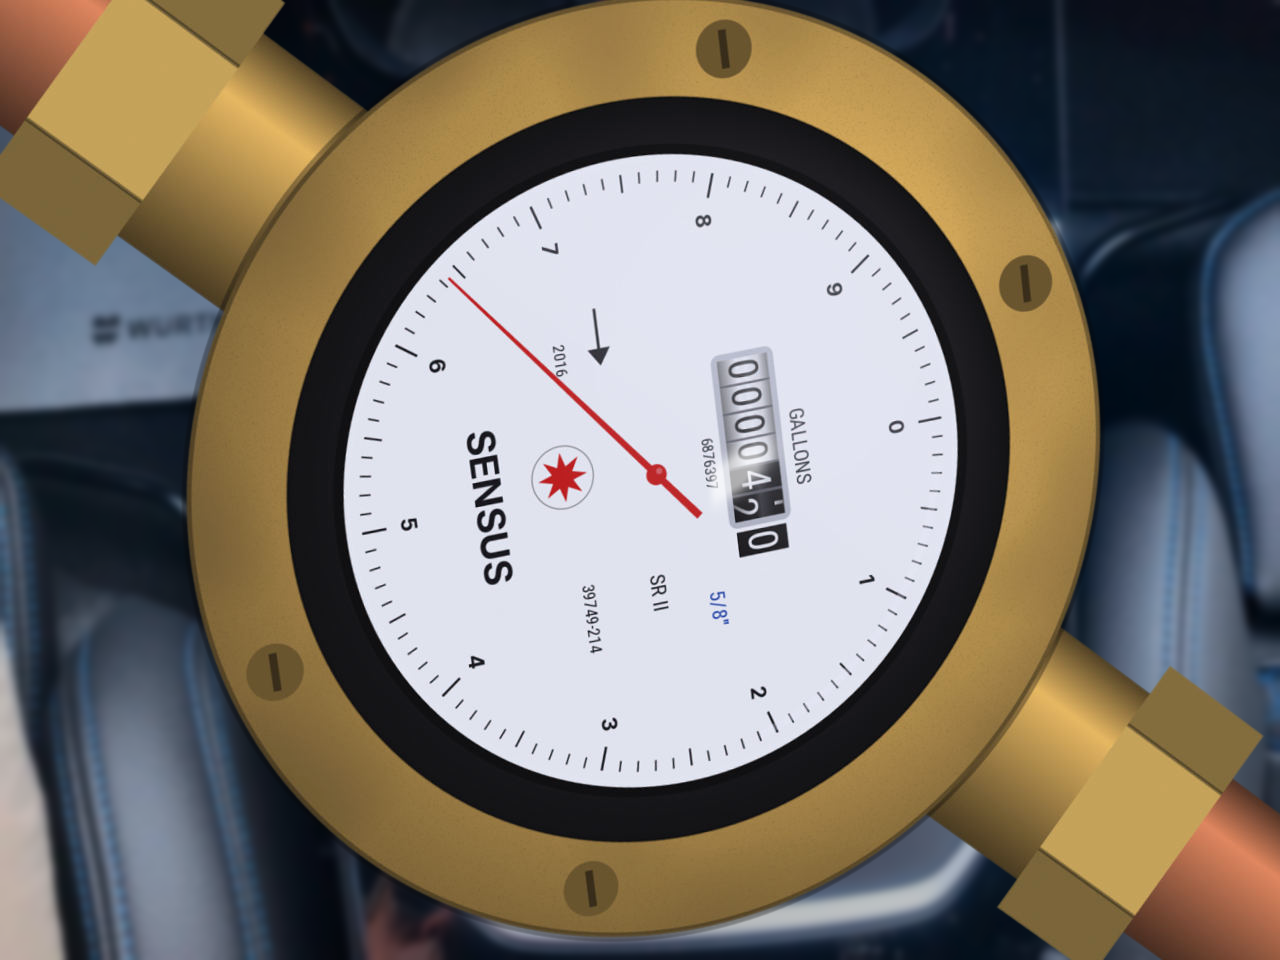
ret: 416.4,gal
